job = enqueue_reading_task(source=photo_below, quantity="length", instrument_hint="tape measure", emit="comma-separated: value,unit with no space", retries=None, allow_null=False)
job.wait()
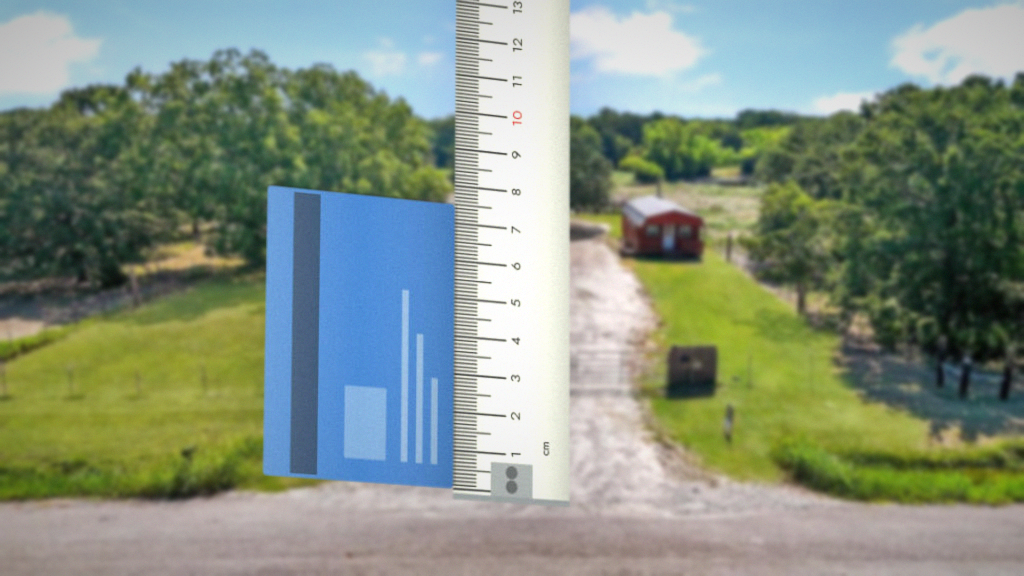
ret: 7.5,cm
